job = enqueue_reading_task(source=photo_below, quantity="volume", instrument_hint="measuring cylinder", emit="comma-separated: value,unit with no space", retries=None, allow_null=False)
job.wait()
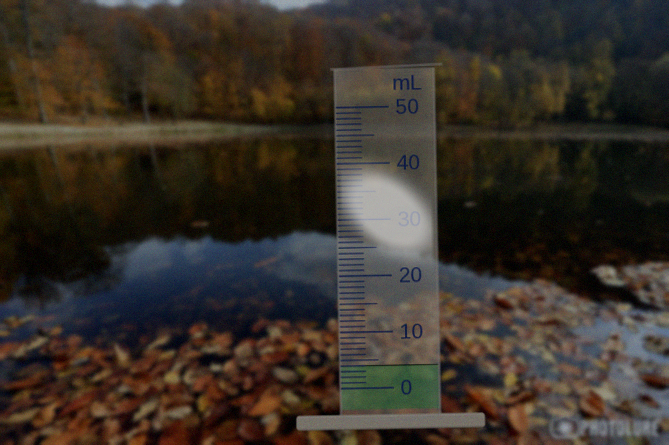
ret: 4,mL
